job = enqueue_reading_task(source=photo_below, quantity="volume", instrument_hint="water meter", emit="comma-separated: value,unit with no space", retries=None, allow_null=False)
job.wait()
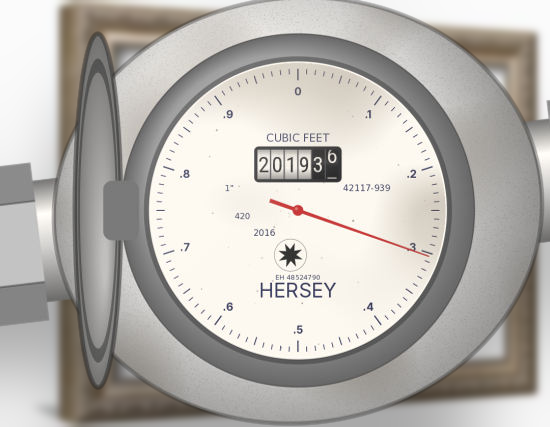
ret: 201936.30,ft³
